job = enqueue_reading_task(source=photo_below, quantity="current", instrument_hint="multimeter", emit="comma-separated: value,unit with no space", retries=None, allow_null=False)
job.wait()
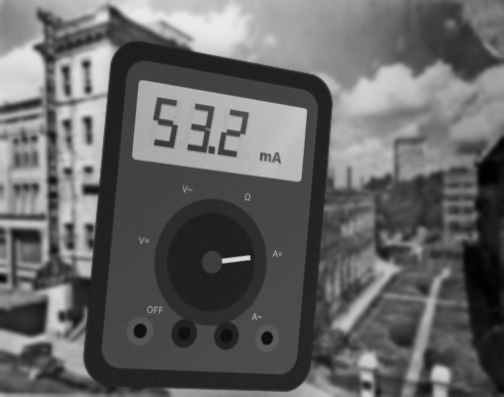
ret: 53.2,mA
